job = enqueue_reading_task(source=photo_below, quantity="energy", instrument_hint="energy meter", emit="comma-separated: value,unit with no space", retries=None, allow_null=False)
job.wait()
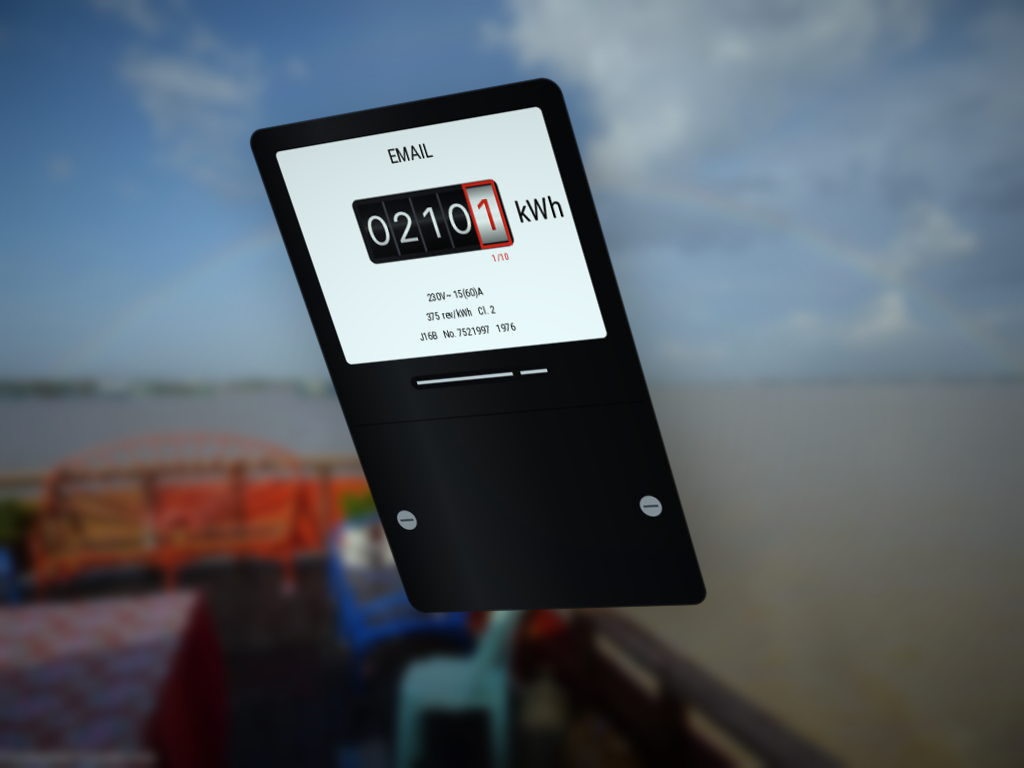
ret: 210.1,kWh
